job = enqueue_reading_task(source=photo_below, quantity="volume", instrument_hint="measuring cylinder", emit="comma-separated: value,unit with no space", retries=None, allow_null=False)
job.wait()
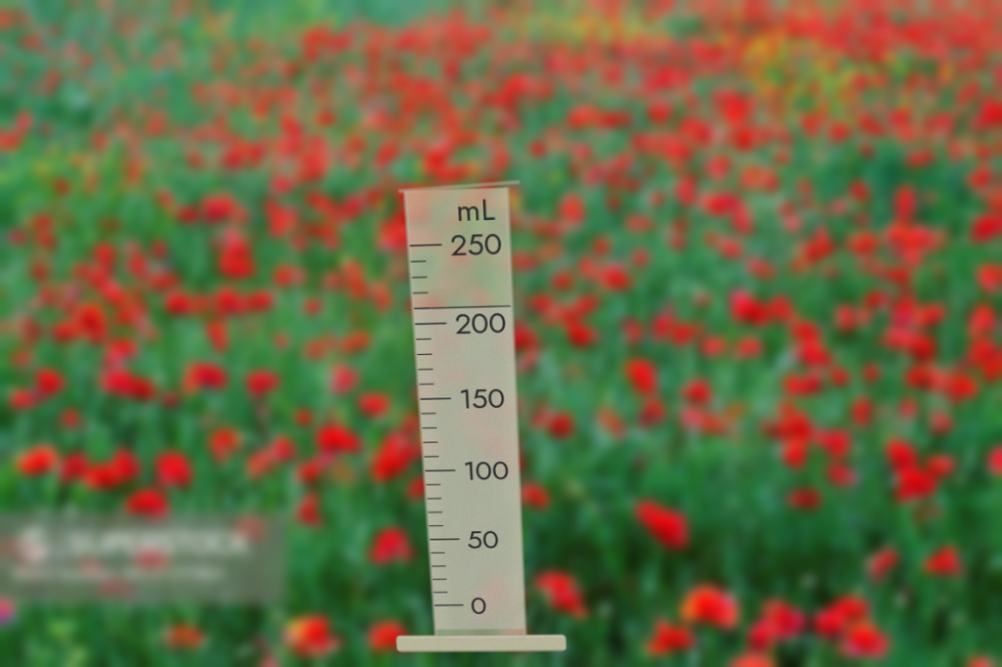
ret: 210,mL
